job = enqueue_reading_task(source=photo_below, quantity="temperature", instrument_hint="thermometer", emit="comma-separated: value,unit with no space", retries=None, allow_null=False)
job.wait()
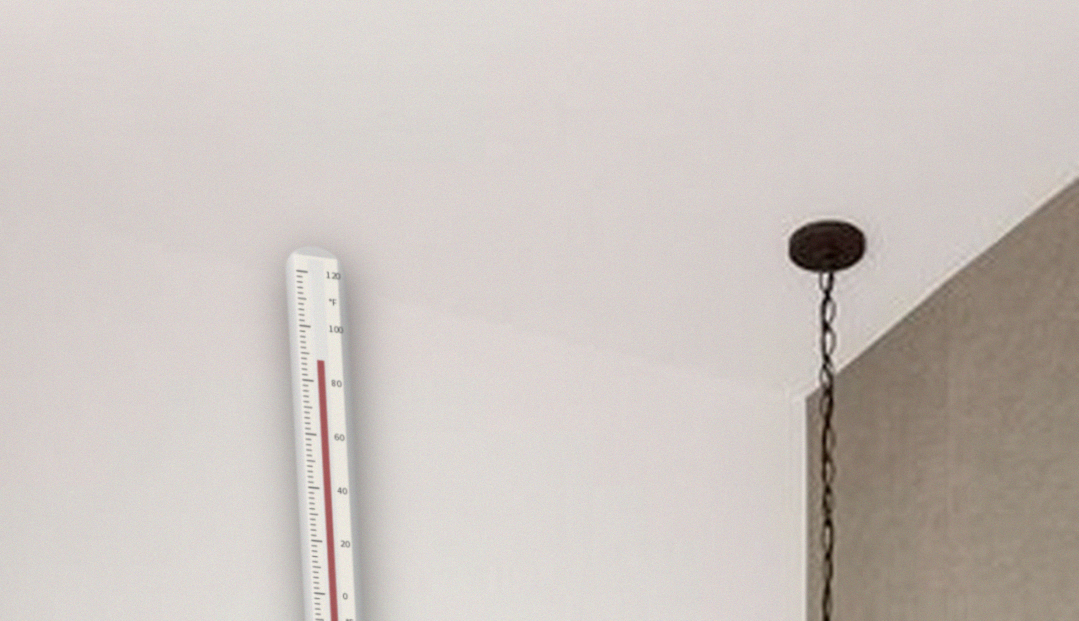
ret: 88,°F
